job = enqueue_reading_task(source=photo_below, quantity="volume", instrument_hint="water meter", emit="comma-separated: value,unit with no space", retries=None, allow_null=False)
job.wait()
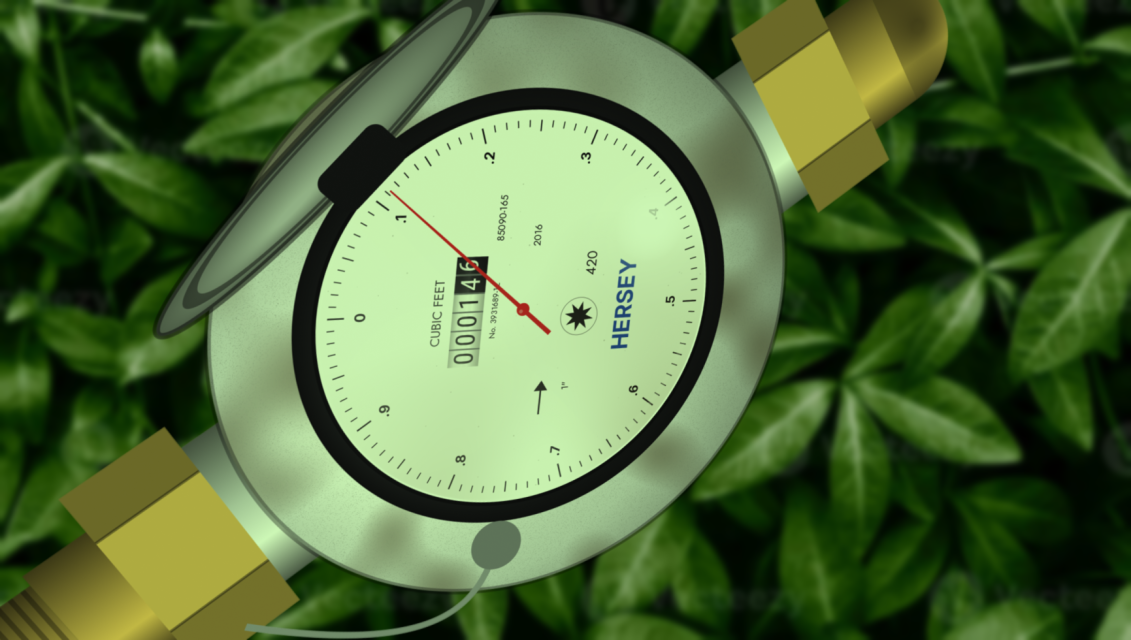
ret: 146.11,ft³
